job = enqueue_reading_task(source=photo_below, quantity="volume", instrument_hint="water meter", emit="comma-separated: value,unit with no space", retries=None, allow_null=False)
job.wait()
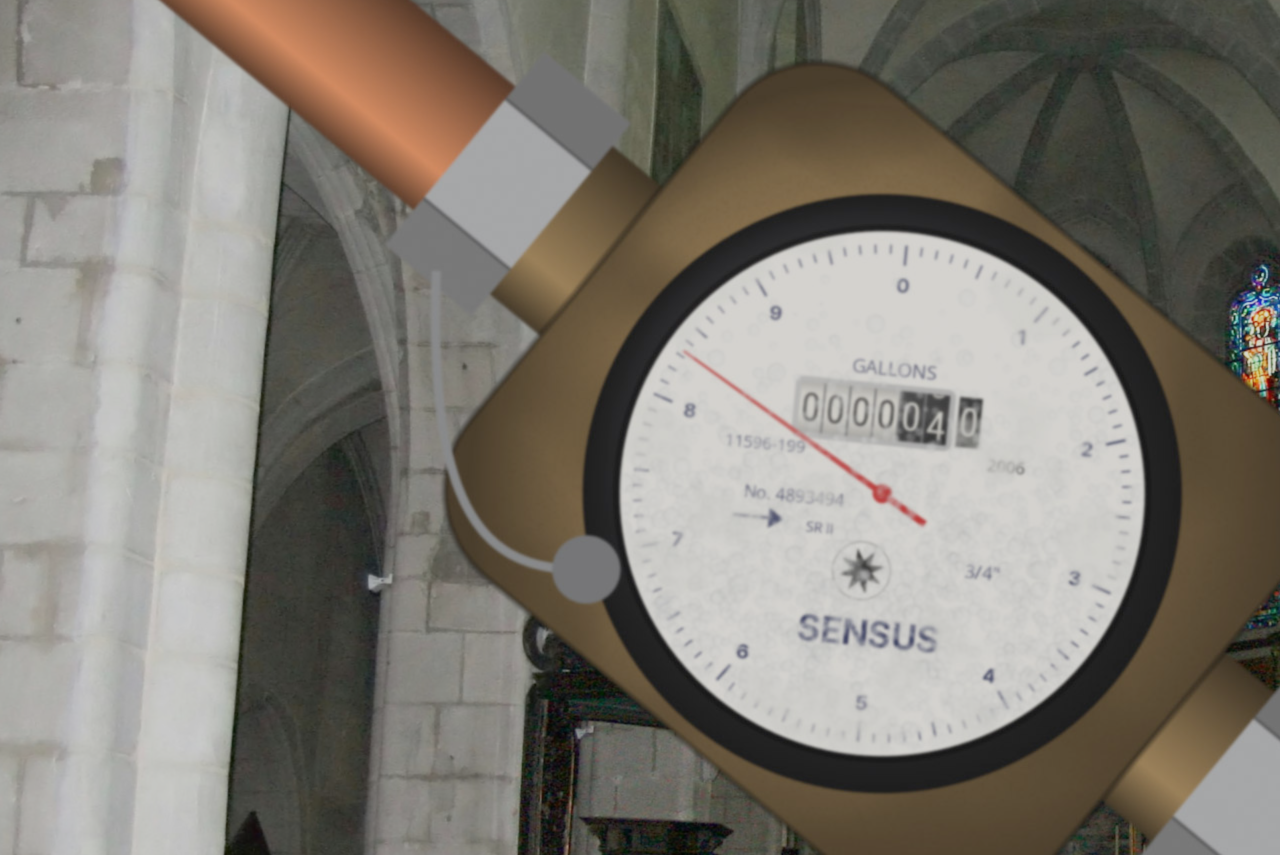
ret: 38.3,gal
